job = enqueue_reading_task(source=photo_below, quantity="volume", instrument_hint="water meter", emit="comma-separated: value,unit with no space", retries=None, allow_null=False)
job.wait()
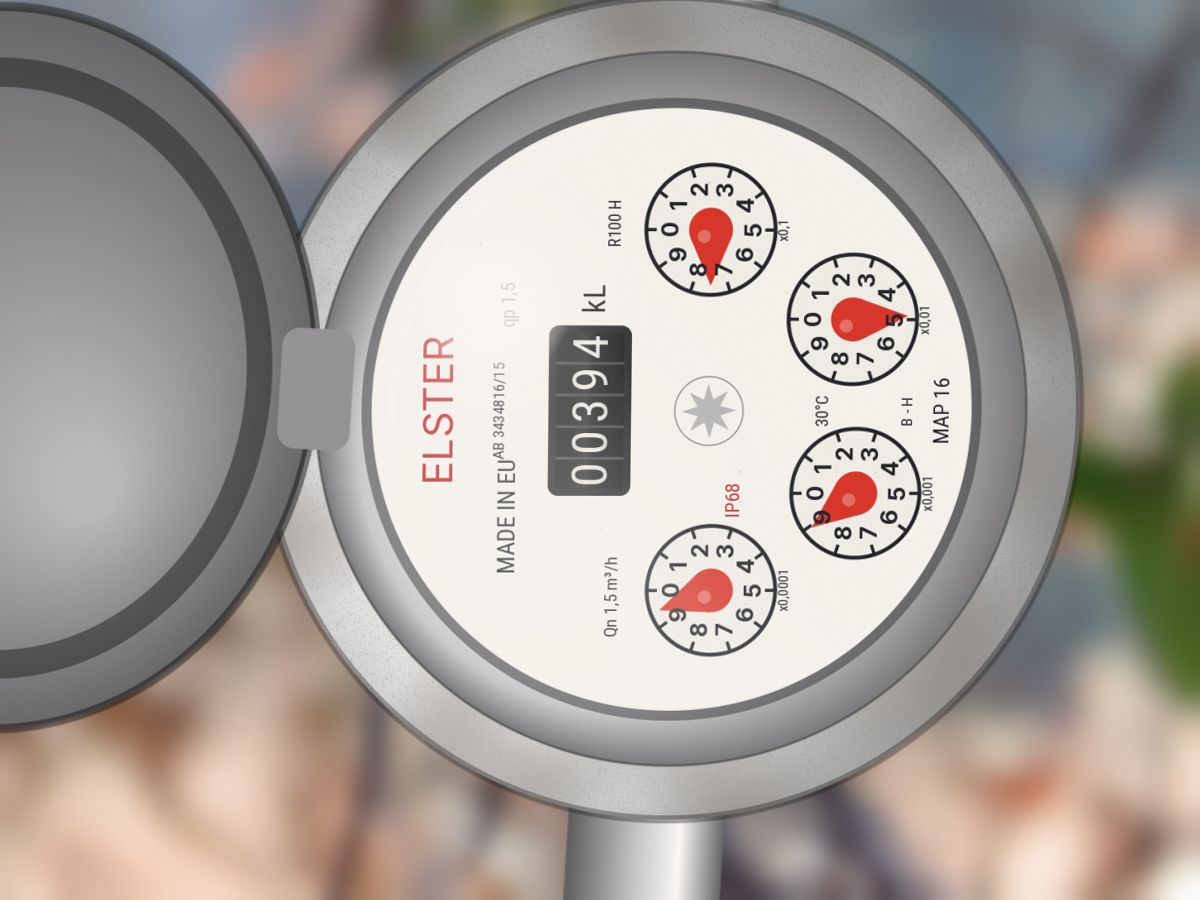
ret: 394.7489,kL
